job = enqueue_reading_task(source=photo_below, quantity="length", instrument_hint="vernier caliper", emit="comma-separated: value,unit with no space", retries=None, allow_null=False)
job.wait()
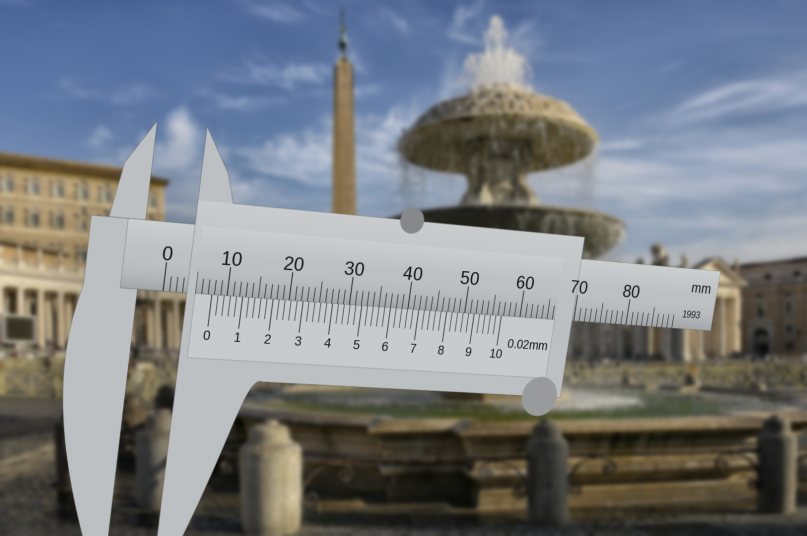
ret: 7.6,mm
